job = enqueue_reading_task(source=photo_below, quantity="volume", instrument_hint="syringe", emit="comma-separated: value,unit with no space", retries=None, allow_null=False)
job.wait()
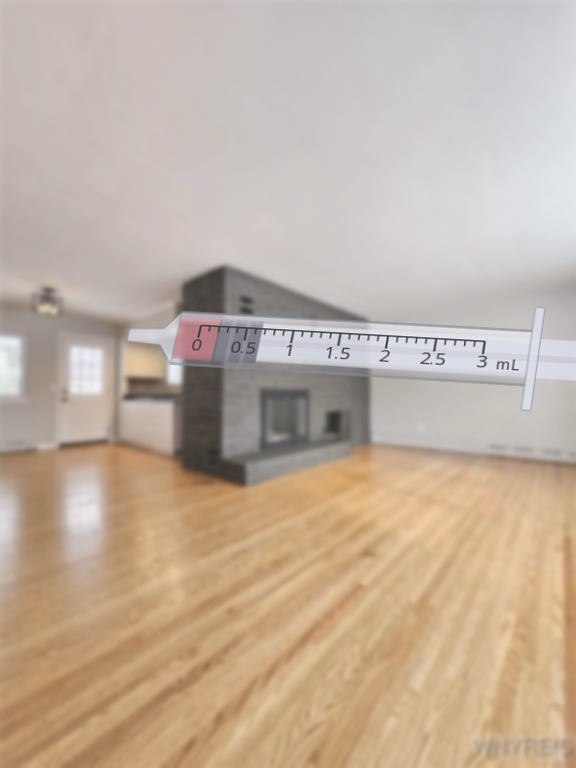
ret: 0.2,mL
